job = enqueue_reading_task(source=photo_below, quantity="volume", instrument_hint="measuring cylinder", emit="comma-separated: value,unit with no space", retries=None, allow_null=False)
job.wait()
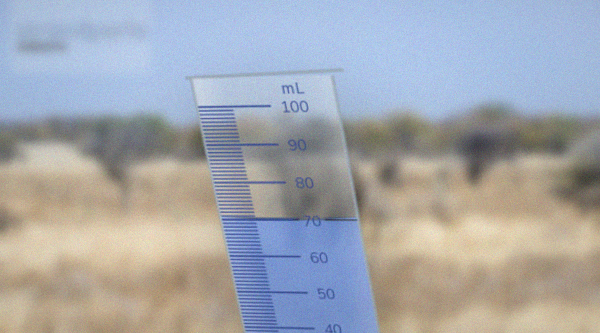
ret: 70,mL
